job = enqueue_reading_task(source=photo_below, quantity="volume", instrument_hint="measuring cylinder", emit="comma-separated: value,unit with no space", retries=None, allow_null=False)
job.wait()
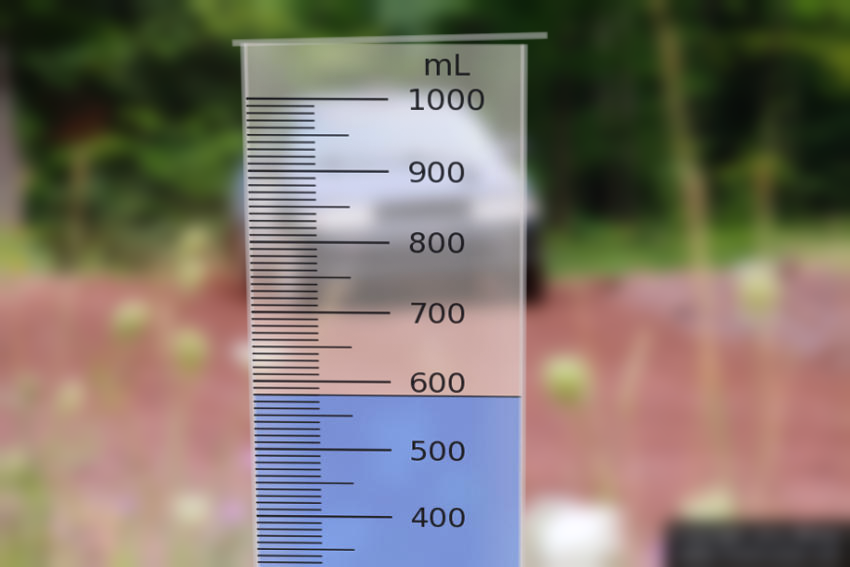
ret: 580,mL
